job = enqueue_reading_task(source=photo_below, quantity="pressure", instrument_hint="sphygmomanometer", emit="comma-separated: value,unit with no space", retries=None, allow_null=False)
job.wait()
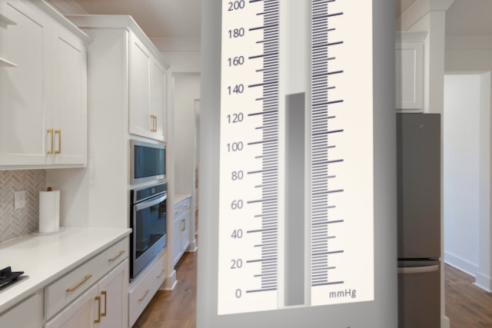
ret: 130,mmHg
